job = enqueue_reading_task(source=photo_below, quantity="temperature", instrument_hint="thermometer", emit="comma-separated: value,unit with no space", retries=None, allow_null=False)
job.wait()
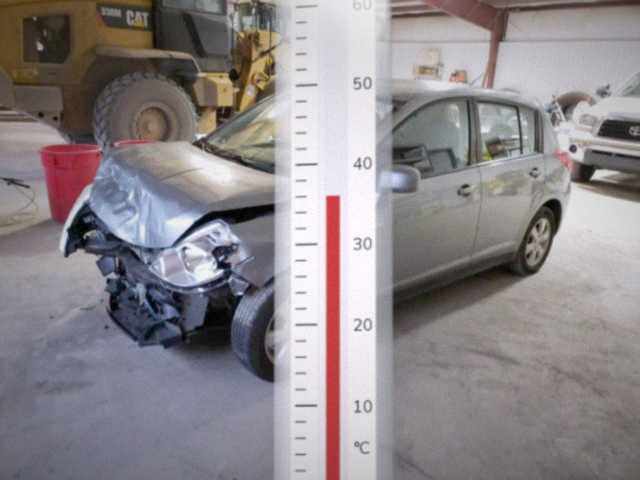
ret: 36,°C
